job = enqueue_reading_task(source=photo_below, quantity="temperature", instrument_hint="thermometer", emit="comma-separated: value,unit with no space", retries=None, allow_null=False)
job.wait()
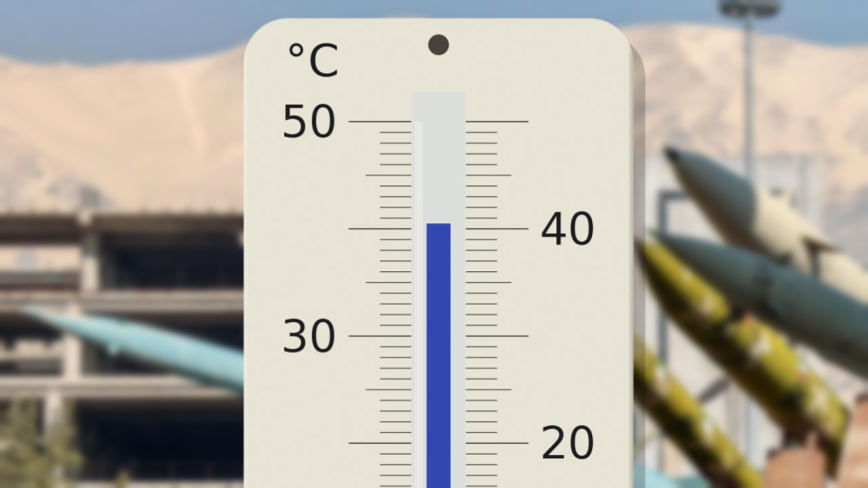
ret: 40.5,°C
